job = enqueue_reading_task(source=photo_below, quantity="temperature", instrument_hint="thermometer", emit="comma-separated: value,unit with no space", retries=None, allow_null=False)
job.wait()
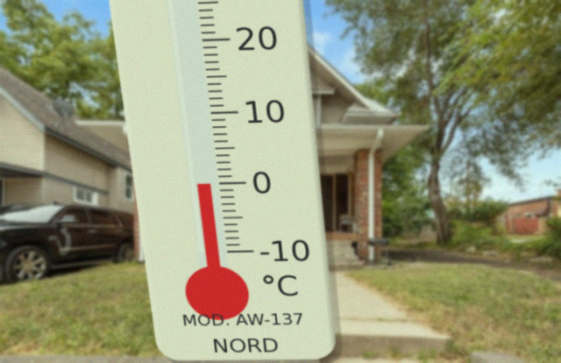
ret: 0,°C
